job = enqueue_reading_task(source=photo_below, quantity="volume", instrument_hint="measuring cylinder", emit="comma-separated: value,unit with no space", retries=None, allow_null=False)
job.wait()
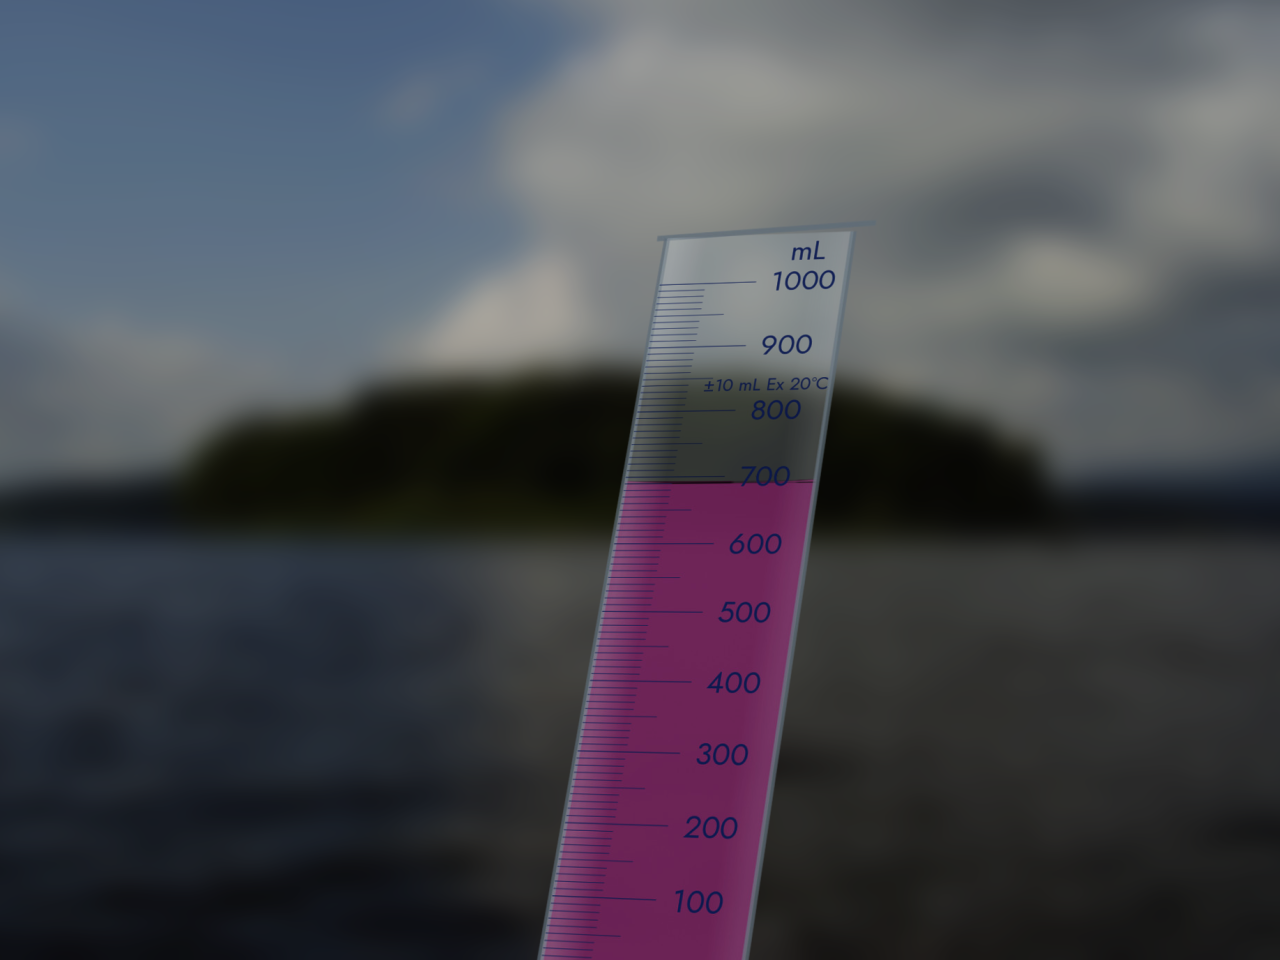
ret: 690,mL
